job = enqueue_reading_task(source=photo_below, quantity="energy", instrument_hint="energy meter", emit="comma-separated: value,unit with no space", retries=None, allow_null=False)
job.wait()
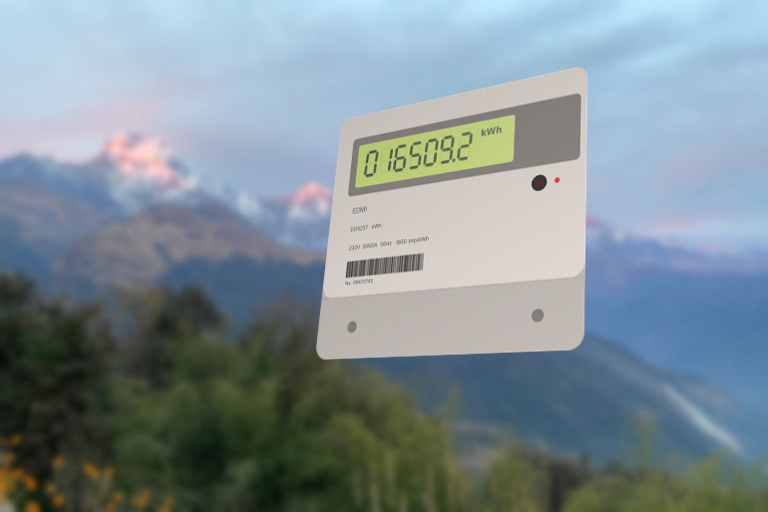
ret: 16509.2,kWh
